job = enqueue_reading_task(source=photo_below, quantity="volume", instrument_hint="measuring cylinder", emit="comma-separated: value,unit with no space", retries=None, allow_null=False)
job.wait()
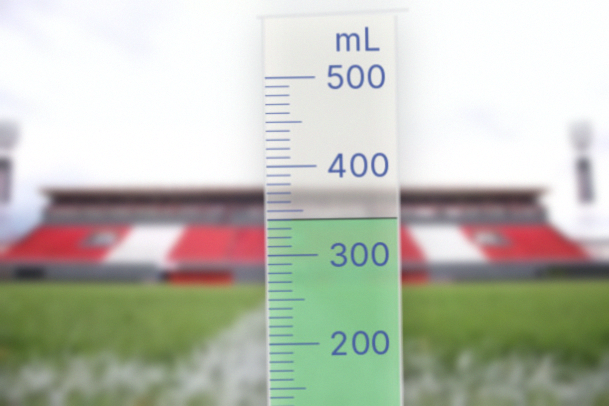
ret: 340,mL
